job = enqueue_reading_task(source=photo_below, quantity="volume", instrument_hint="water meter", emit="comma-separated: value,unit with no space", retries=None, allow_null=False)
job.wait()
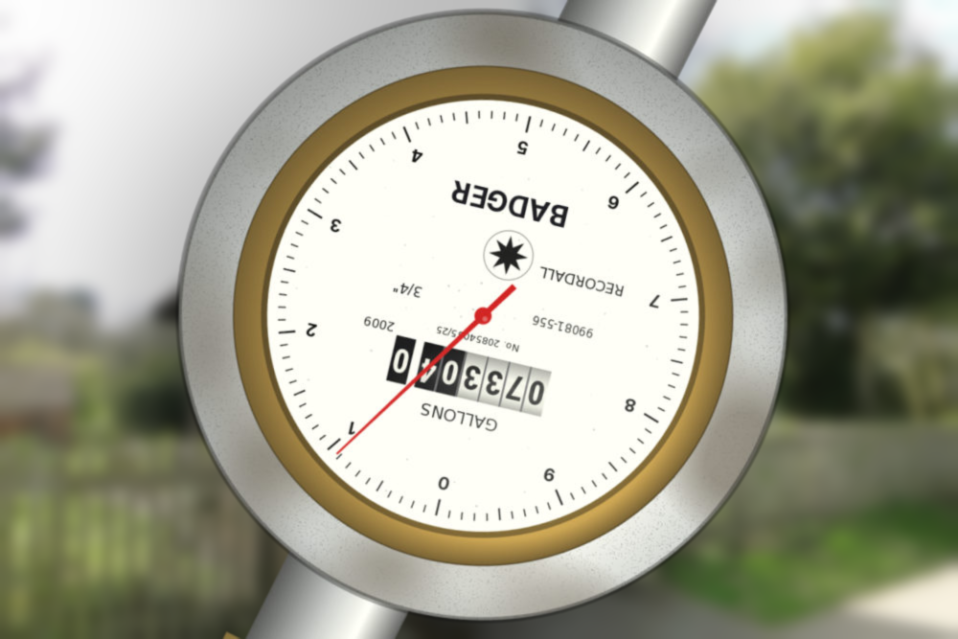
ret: 733040.9,gal
